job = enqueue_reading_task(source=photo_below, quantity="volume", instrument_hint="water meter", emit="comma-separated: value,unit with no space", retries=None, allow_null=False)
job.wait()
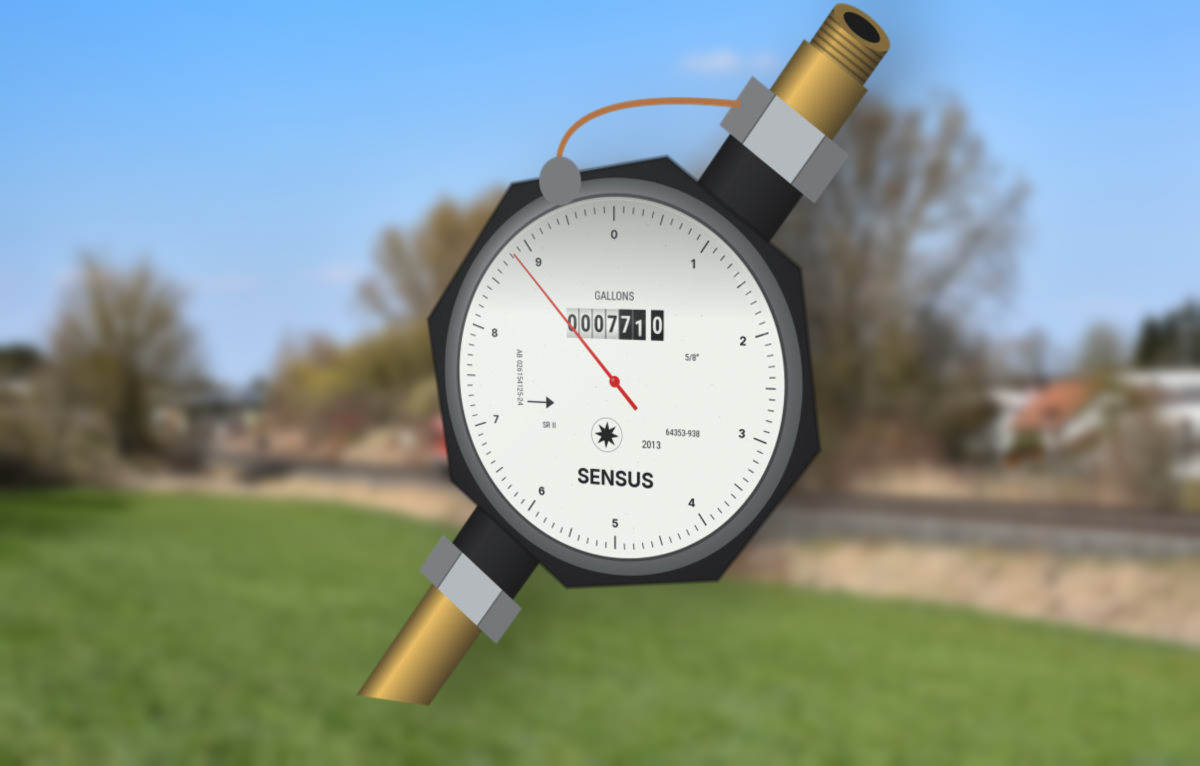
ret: 7708.8,gal
